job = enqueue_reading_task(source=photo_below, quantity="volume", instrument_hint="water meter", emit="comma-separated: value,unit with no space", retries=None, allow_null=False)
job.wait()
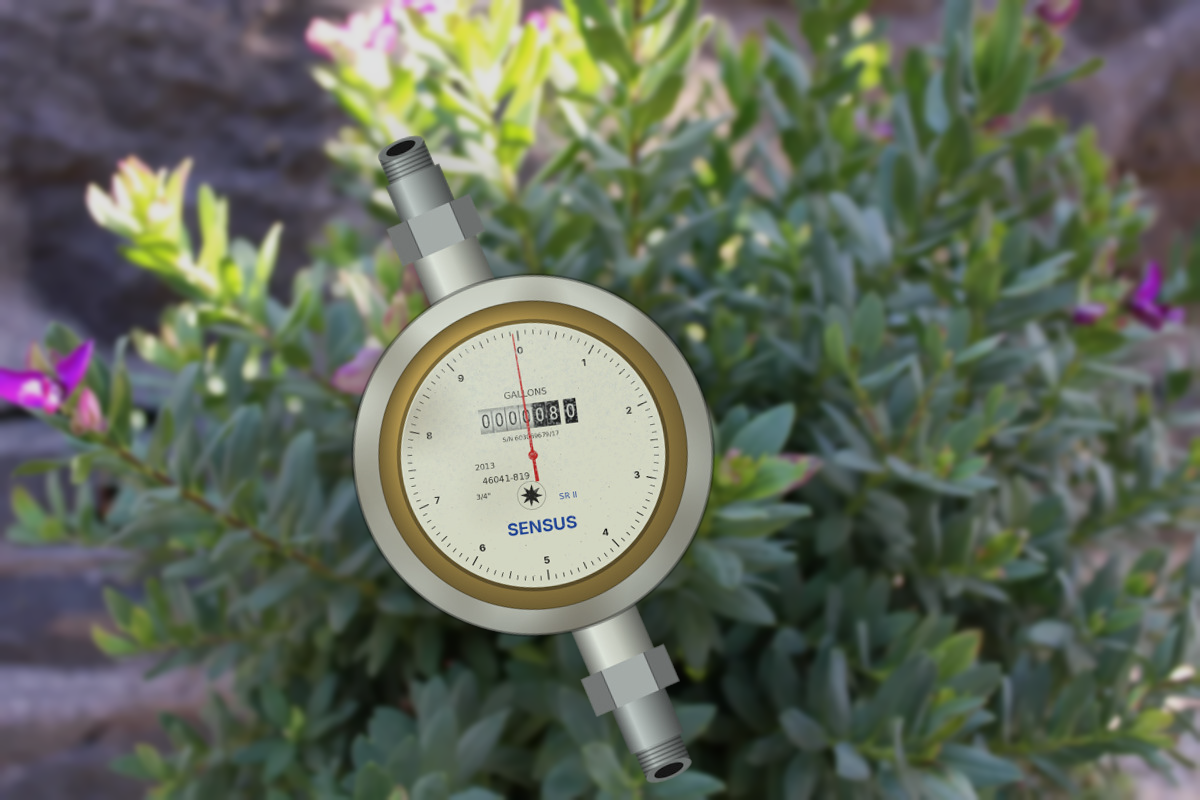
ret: 79.9,gal
